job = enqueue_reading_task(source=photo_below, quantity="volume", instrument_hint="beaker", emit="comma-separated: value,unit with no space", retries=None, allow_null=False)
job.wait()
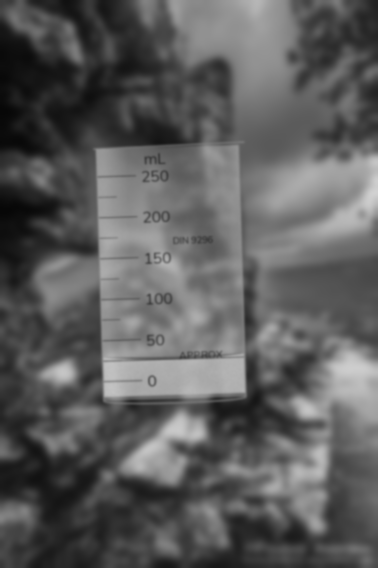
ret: 25,mL
